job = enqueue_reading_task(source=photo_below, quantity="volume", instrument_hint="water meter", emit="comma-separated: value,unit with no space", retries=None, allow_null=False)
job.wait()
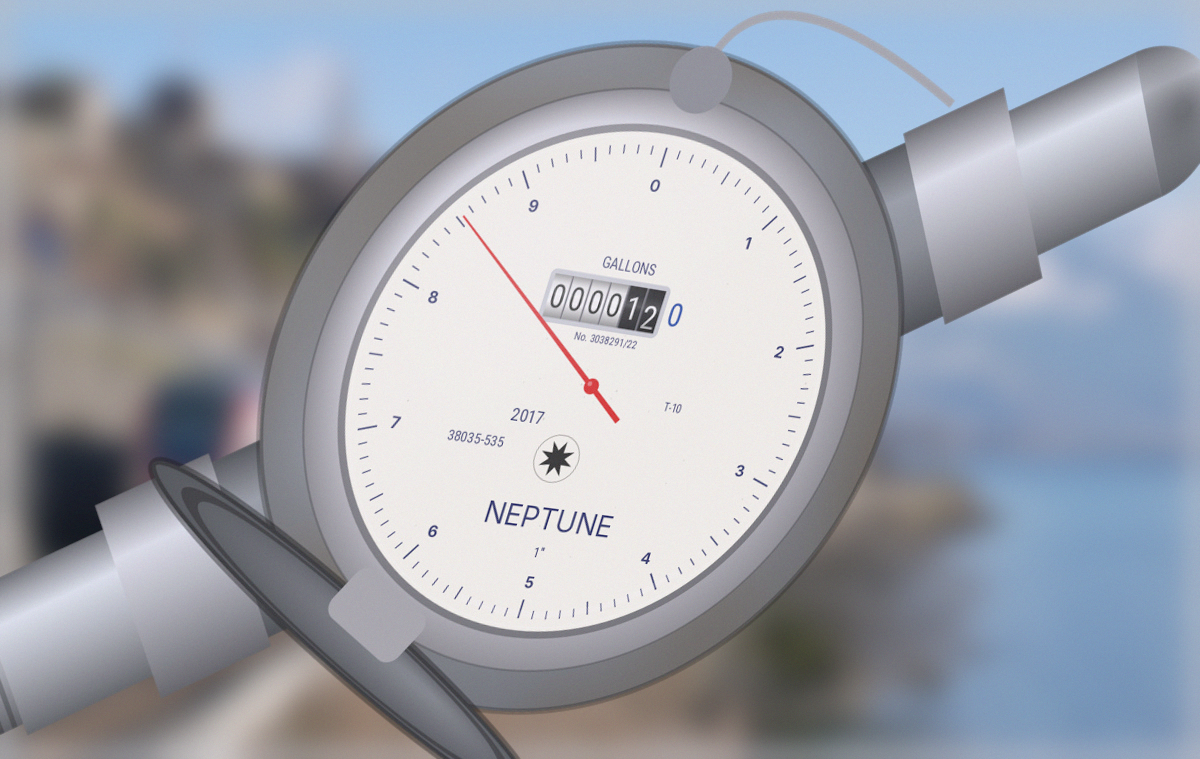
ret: 118.5,gal
